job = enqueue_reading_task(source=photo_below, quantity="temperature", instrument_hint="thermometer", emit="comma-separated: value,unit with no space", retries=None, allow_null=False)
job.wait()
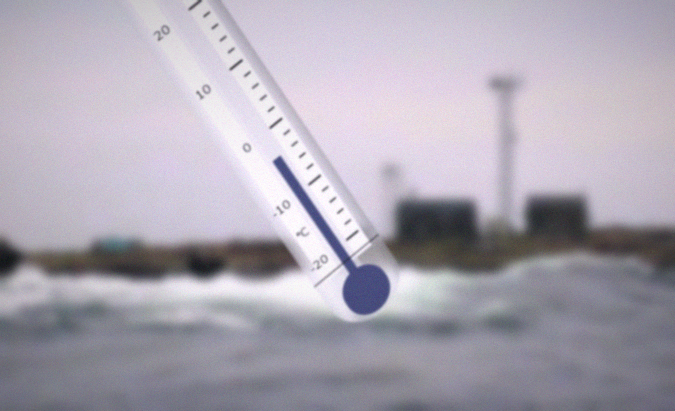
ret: -4,°C
